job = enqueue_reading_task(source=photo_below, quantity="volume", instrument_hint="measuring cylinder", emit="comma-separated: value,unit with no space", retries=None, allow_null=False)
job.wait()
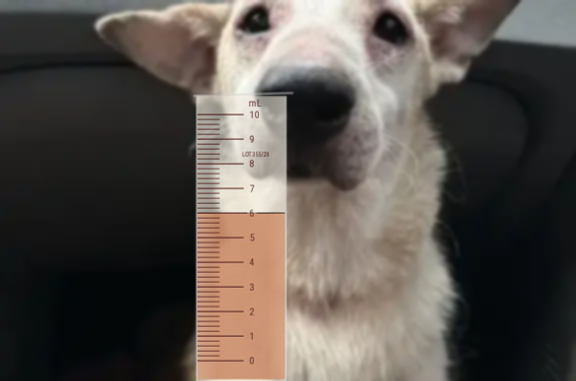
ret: 6,mL
